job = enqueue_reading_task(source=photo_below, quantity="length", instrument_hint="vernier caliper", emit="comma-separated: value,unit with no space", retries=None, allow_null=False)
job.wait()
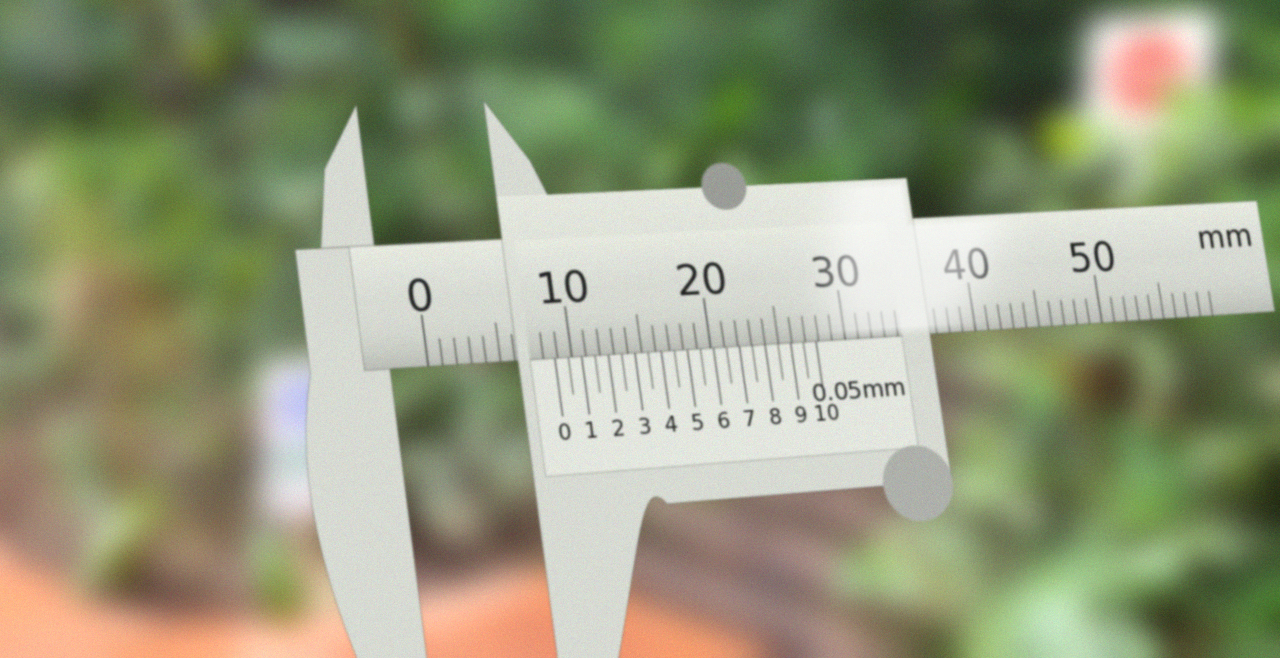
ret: 8.8,mm
